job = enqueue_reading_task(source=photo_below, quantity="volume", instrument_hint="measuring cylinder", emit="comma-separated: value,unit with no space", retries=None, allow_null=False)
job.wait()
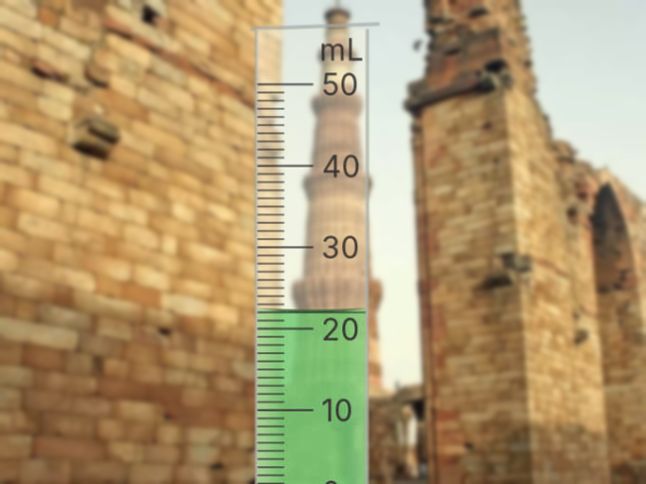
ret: 22,mL
